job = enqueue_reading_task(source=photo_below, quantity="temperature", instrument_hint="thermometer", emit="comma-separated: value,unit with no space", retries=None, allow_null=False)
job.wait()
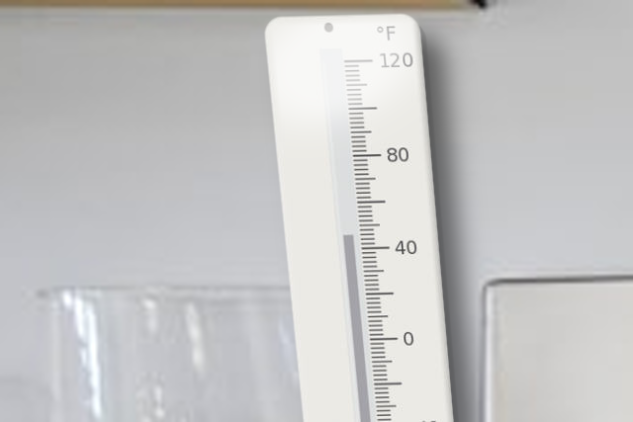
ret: 46,°F
